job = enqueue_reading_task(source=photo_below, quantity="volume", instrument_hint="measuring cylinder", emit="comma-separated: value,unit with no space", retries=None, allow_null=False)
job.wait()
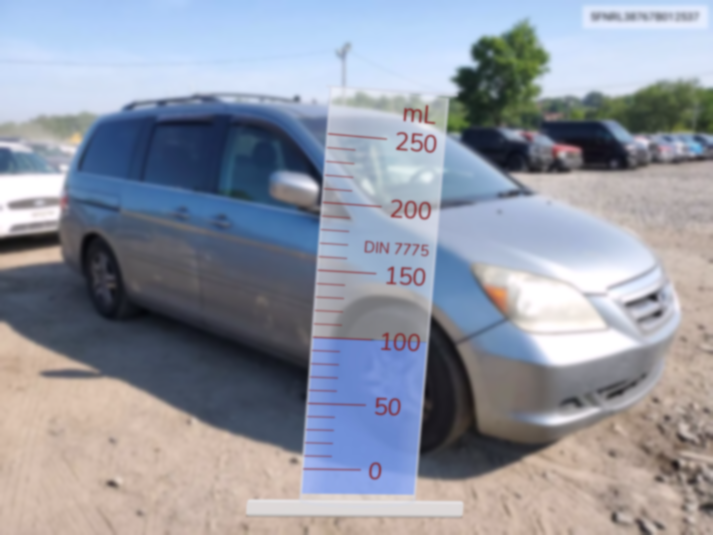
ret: 100,mL
